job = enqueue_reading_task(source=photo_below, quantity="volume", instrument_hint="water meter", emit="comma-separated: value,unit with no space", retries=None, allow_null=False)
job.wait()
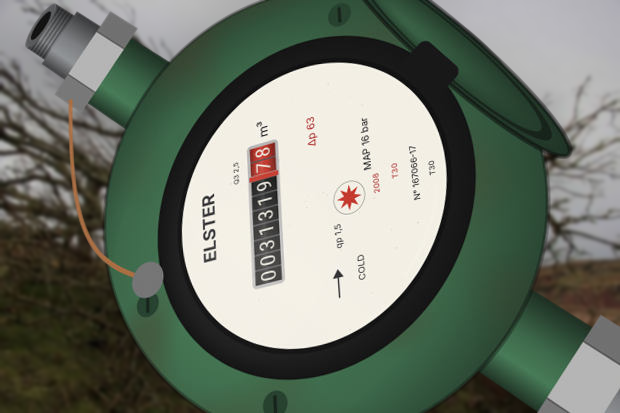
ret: 31319.78,m³
